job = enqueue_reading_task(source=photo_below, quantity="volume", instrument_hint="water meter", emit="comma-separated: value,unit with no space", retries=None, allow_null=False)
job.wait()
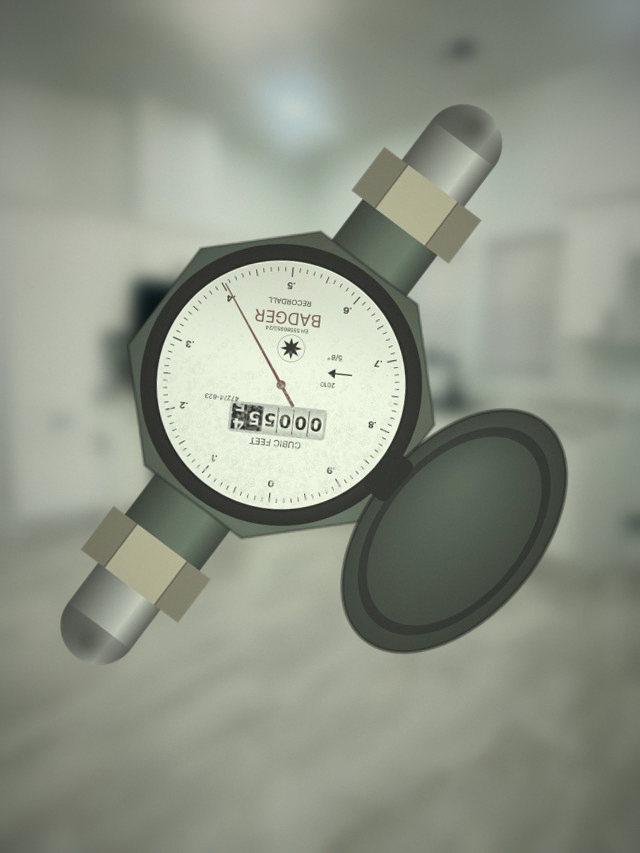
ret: 554.40,ft³
